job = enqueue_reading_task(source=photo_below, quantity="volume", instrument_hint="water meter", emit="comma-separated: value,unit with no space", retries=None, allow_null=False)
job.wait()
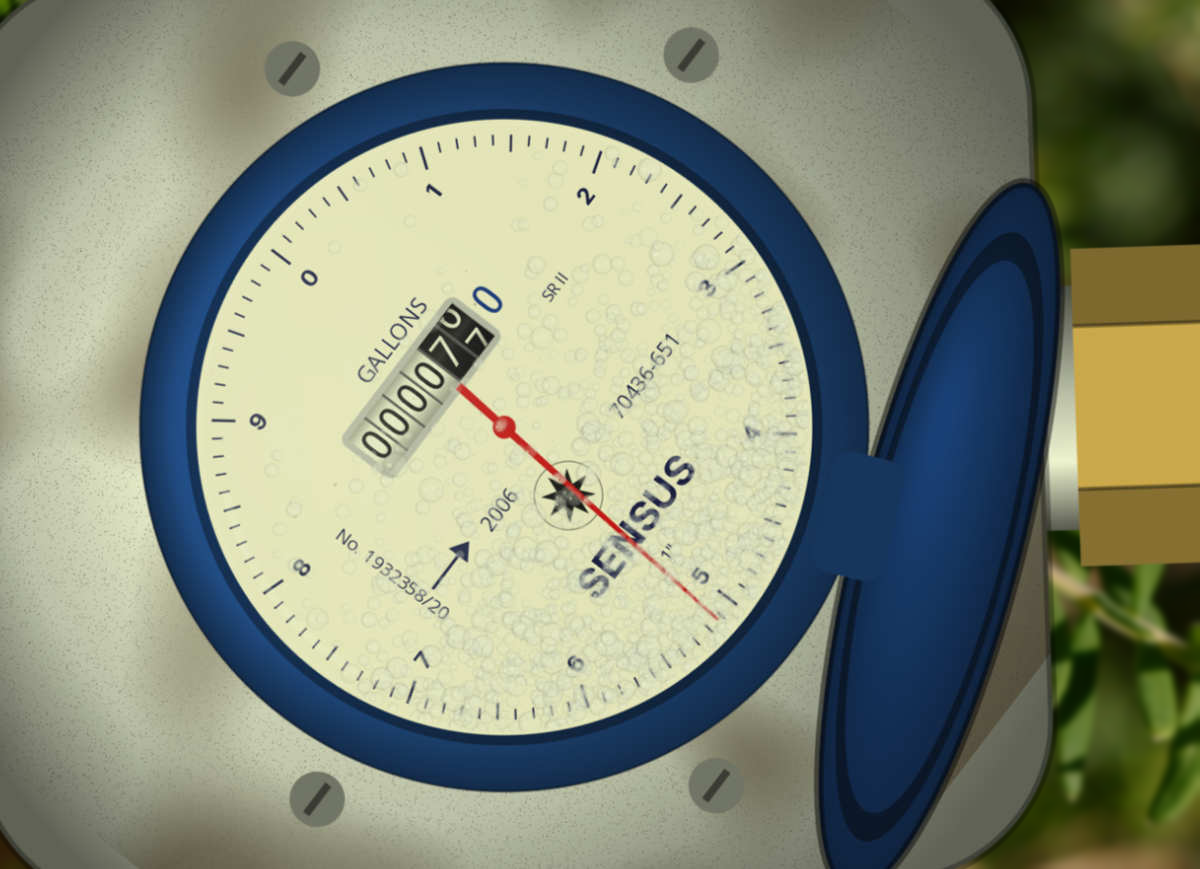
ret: 765.1,gal
